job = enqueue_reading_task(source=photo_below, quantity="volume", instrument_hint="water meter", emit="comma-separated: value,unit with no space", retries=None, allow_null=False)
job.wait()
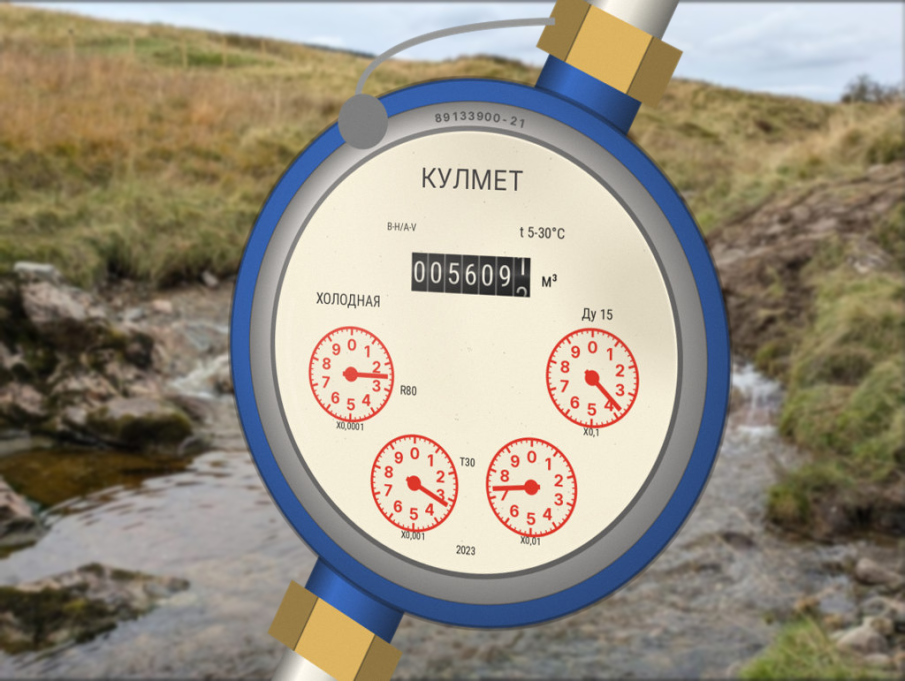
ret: 56091.3732,m³
